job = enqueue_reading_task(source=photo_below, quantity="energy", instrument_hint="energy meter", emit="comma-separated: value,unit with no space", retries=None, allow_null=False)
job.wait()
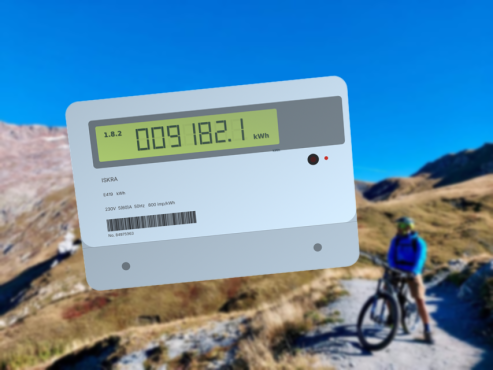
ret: 9182.1,kWh
